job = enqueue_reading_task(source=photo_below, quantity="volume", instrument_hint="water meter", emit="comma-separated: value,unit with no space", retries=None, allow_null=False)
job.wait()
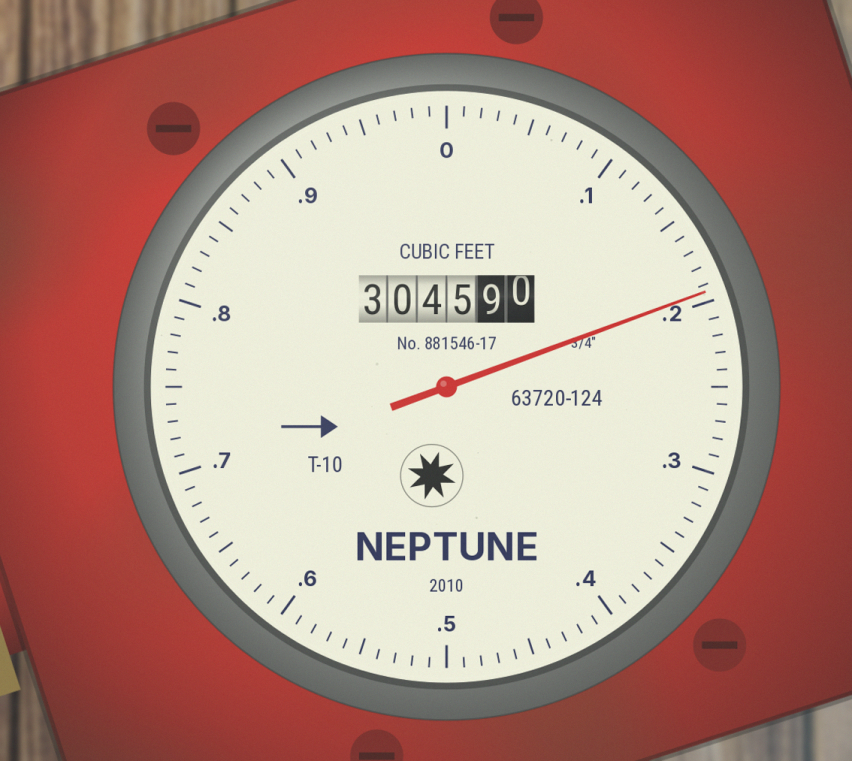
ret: 304590.19,ft³
